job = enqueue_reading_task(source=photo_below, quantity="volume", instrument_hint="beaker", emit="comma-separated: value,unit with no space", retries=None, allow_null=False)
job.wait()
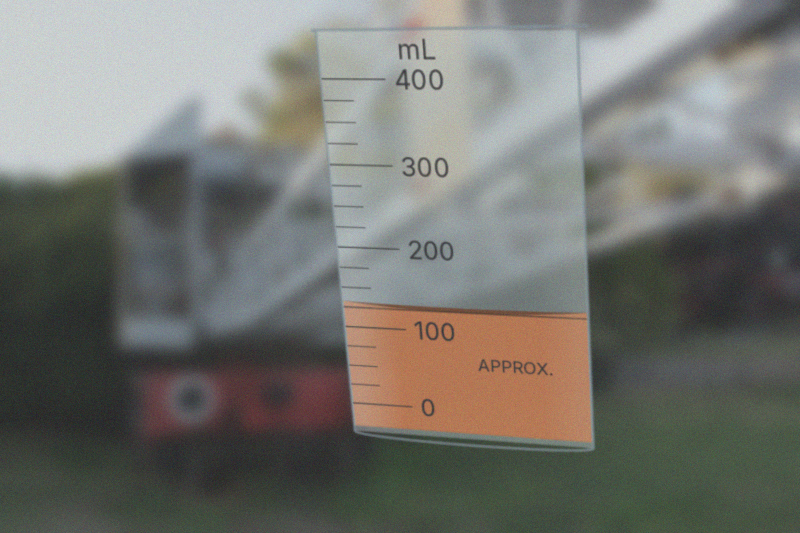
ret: 125,mL
